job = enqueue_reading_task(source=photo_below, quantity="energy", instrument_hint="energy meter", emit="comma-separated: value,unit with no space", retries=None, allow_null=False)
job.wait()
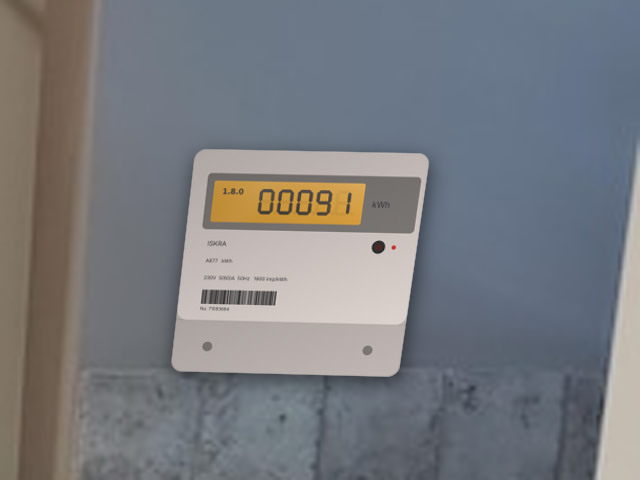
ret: 91,kWh
